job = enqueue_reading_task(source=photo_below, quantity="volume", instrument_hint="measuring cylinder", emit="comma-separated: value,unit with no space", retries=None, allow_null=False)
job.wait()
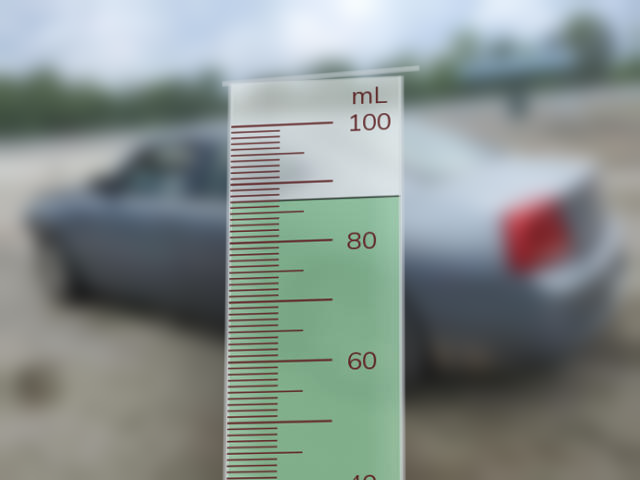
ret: 87,mL
